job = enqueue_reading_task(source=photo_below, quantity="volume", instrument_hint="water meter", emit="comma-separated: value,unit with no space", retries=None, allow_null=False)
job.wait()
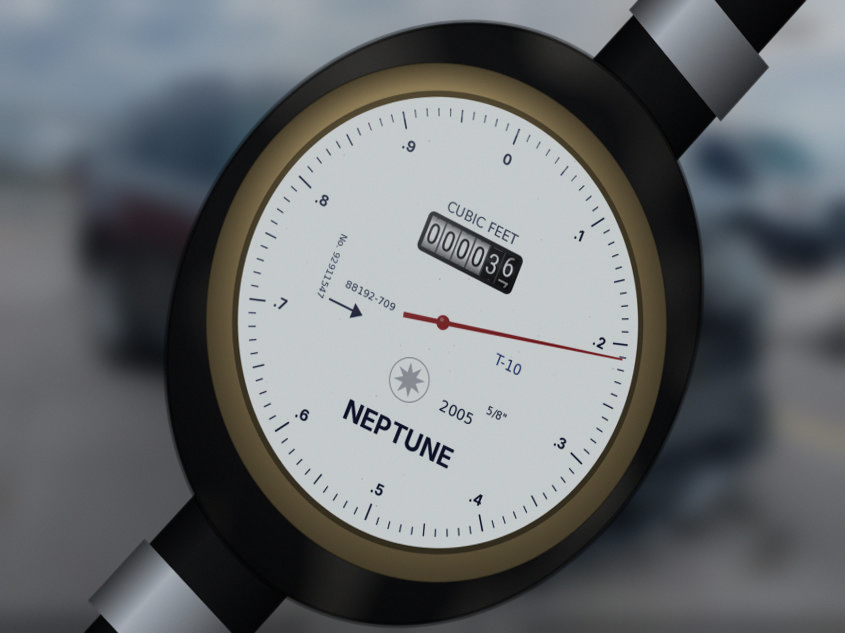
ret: 36.21,ft³
